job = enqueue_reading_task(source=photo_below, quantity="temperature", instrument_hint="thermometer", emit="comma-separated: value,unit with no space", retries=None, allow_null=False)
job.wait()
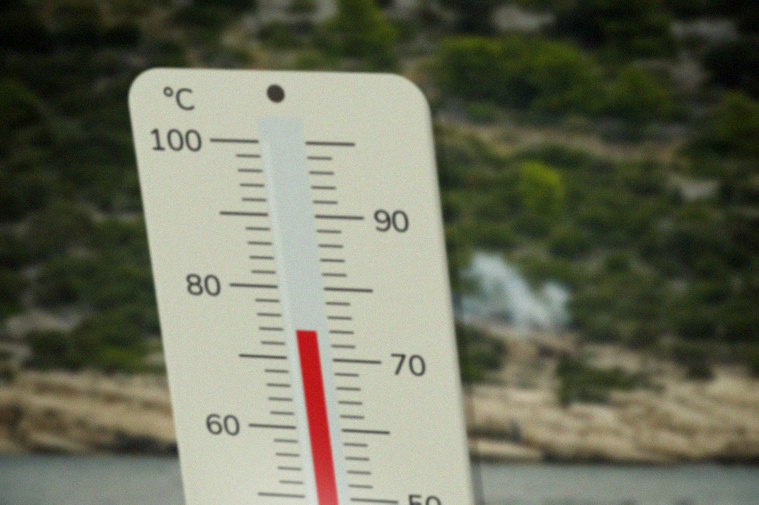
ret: 74,°C
